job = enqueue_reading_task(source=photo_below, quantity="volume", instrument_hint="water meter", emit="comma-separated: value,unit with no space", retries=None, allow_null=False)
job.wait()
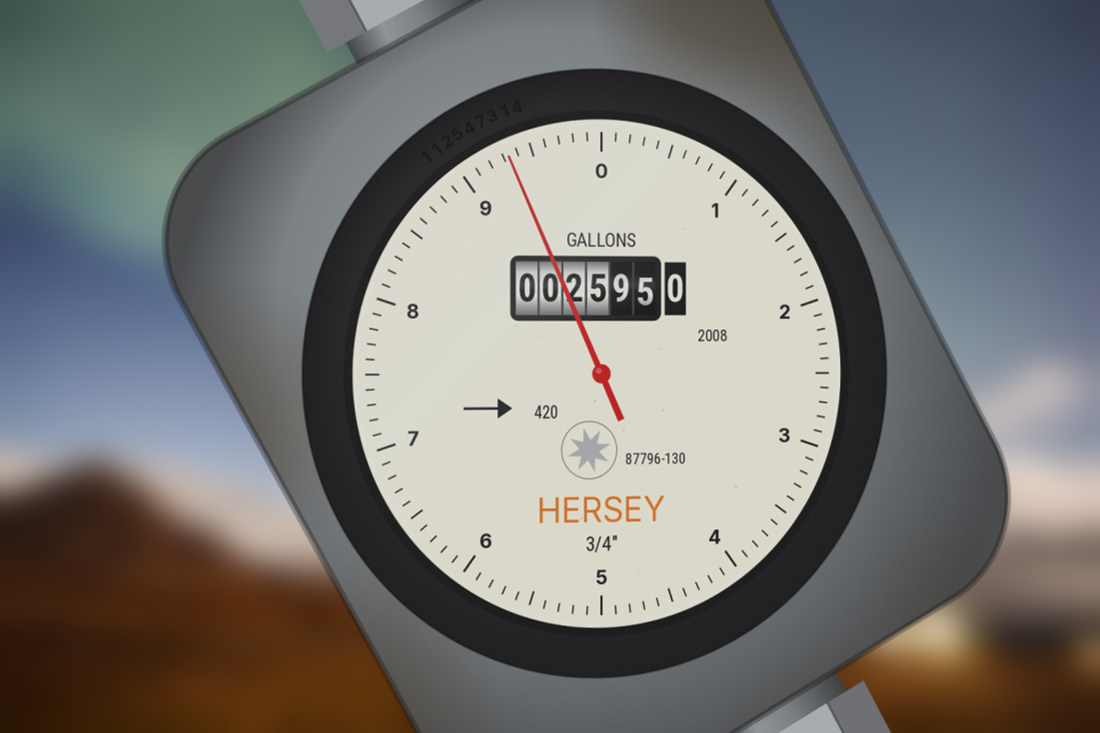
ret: 25949.3,gal
